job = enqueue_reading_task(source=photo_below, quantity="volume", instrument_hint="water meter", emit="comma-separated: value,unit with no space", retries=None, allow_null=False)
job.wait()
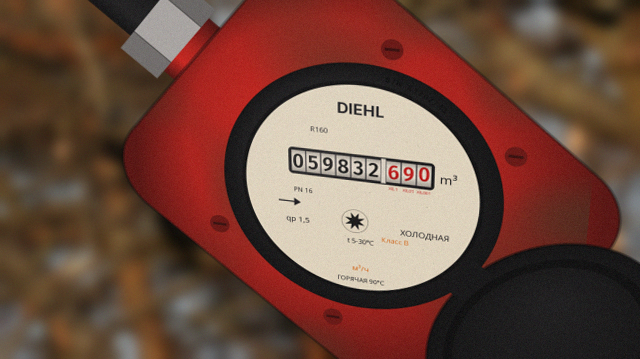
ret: 59832.690,m³
